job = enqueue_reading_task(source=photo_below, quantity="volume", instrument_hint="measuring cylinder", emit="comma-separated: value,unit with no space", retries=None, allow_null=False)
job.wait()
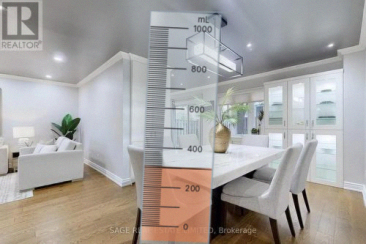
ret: 300,mL
